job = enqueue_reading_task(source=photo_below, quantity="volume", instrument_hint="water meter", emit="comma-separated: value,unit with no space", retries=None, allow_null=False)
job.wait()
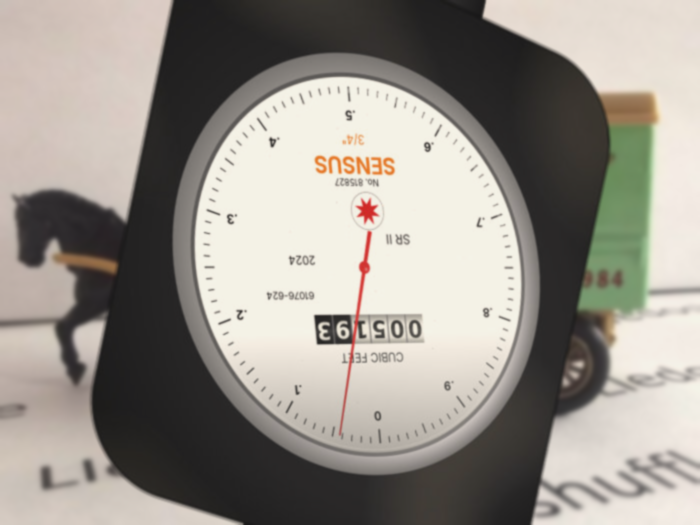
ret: 5193.04,ft³
